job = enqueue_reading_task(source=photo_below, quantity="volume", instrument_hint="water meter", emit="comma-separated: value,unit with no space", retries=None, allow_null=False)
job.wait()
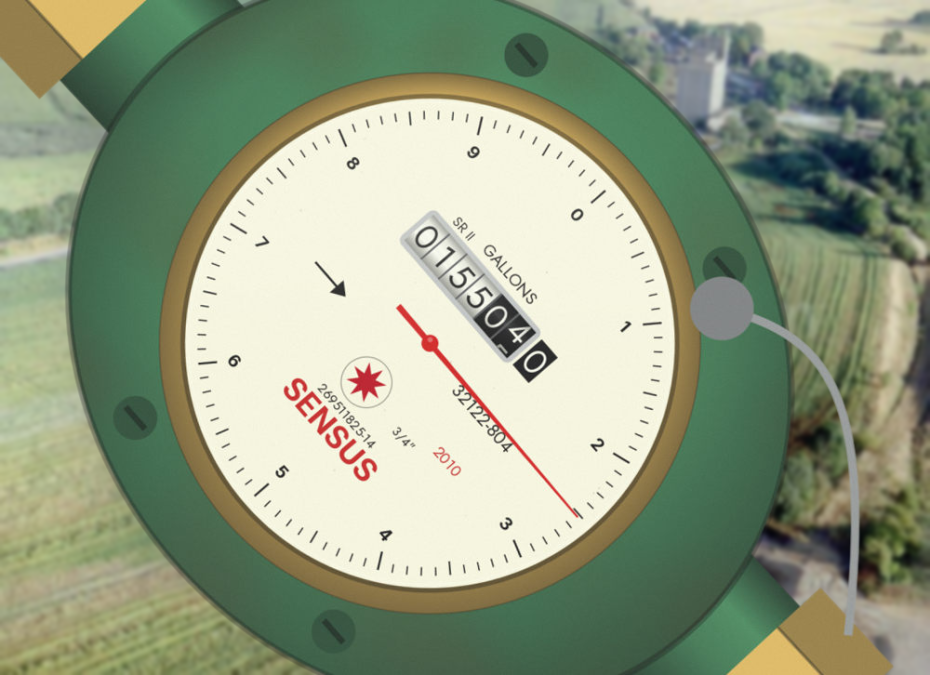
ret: 155042.5,gal
